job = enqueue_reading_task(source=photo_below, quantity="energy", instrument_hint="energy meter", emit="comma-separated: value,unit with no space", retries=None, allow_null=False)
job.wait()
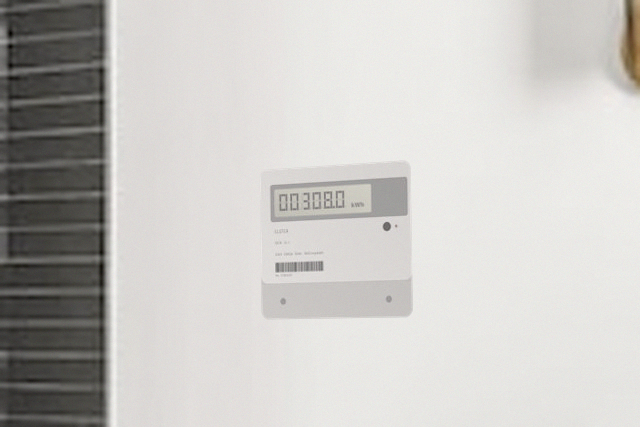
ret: 308.0,kWh
